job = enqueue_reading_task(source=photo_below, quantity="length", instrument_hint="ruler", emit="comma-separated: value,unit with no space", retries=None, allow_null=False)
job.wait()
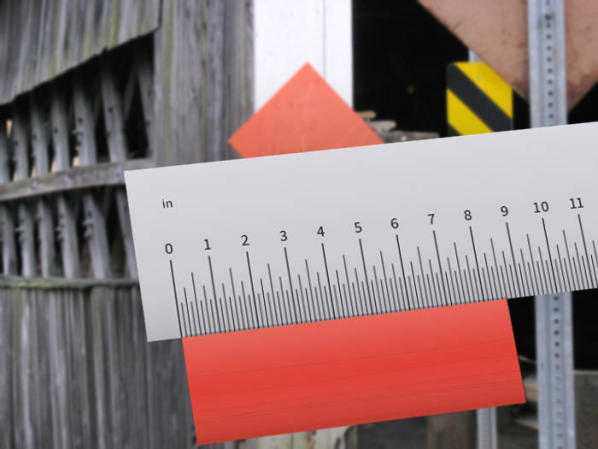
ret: 8.625,in
